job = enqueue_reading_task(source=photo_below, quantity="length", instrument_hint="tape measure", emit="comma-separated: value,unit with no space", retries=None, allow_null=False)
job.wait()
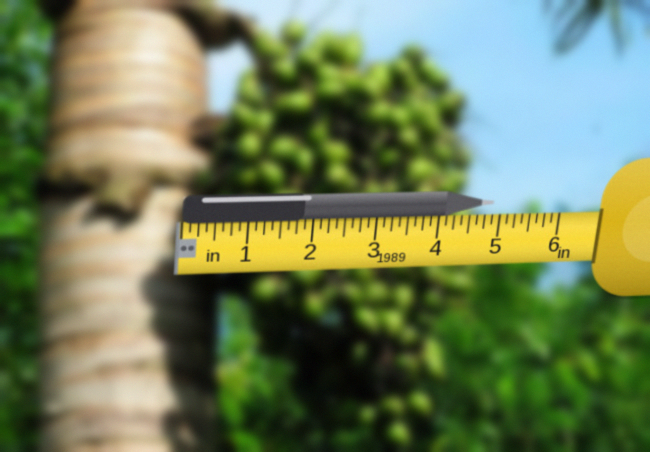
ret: 4.875,in
